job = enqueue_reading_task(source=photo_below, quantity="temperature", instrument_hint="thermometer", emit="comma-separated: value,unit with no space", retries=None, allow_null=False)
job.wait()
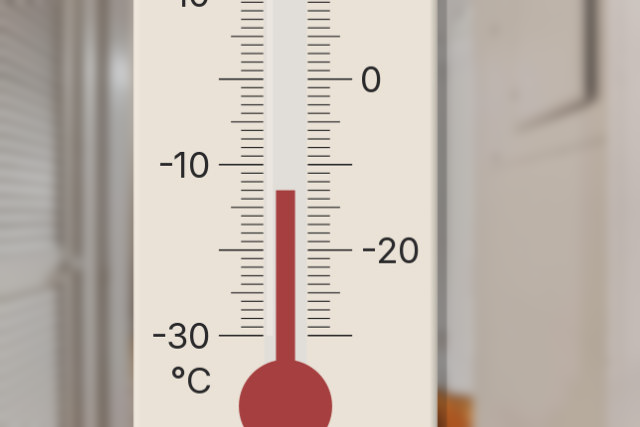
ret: -13,°C
